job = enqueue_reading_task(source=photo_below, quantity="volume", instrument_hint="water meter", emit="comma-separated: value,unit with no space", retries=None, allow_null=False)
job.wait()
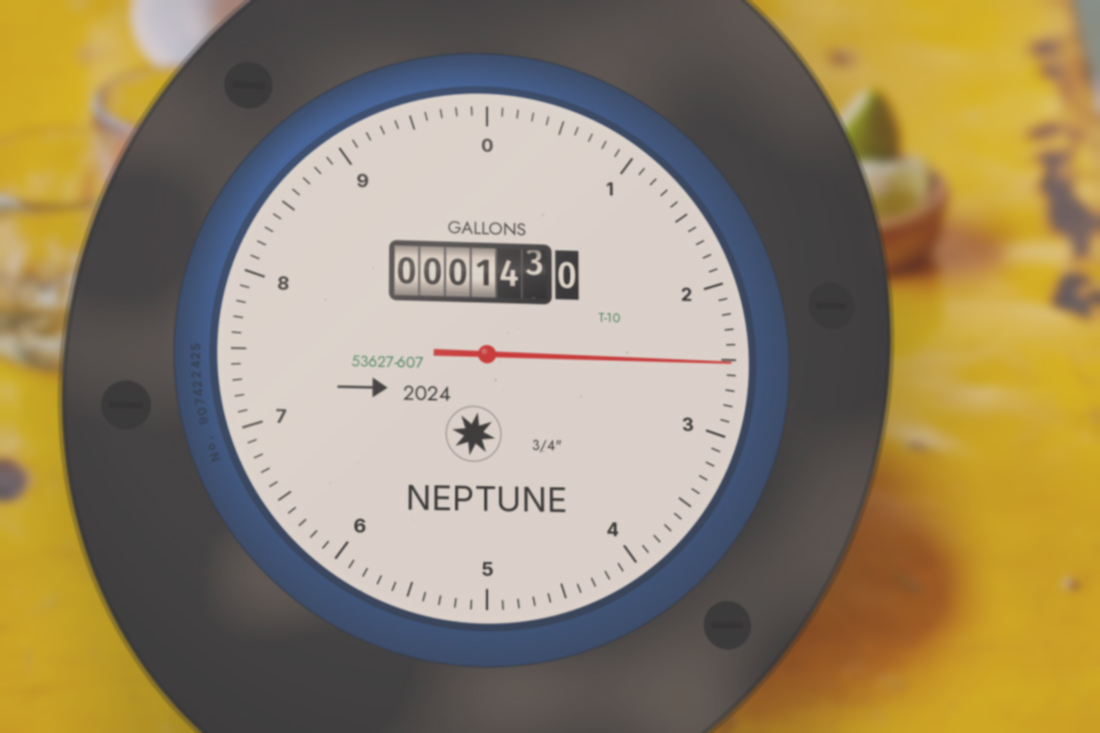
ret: 1432.5,gal
